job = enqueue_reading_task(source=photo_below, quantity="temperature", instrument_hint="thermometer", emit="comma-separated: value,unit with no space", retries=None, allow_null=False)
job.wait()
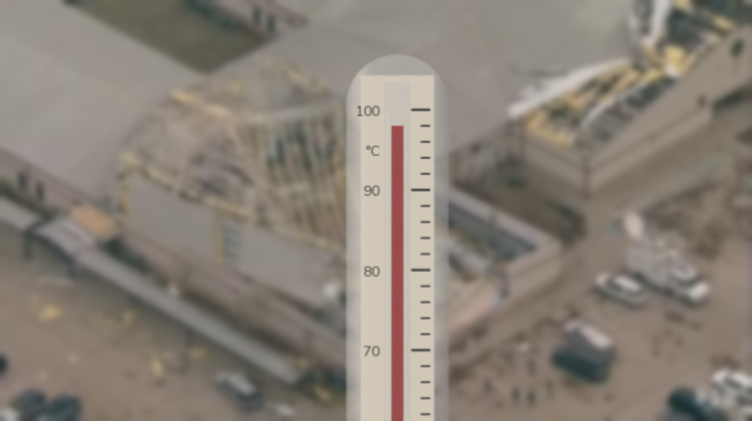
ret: 98,°C
